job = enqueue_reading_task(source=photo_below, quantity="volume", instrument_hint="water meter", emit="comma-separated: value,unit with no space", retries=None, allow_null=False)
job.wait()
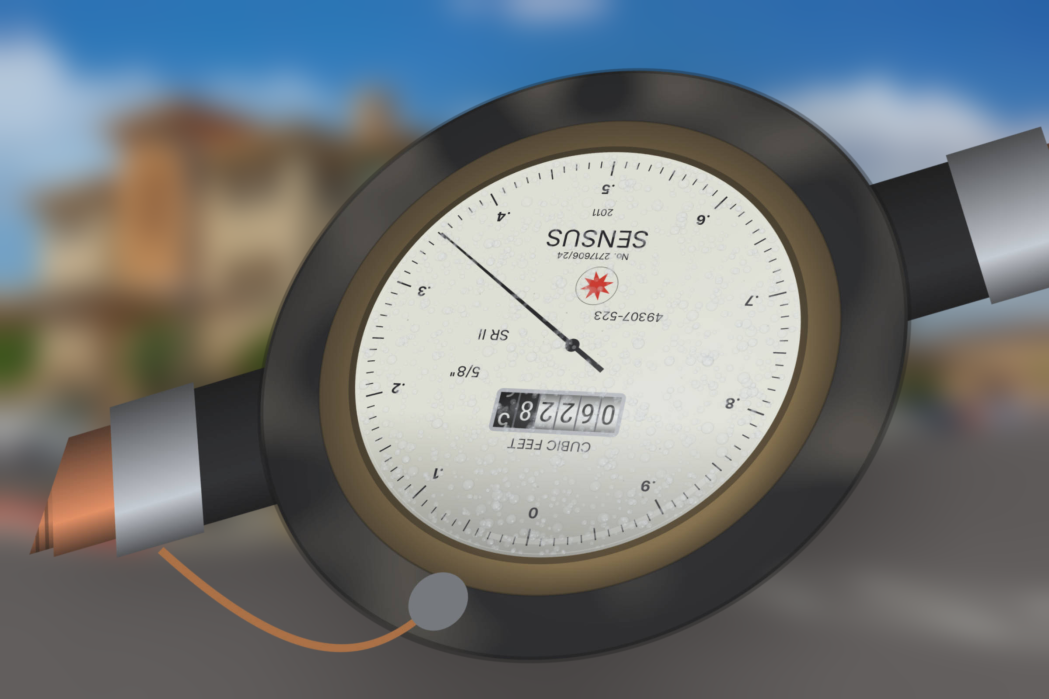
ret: 62285.35,ft³
